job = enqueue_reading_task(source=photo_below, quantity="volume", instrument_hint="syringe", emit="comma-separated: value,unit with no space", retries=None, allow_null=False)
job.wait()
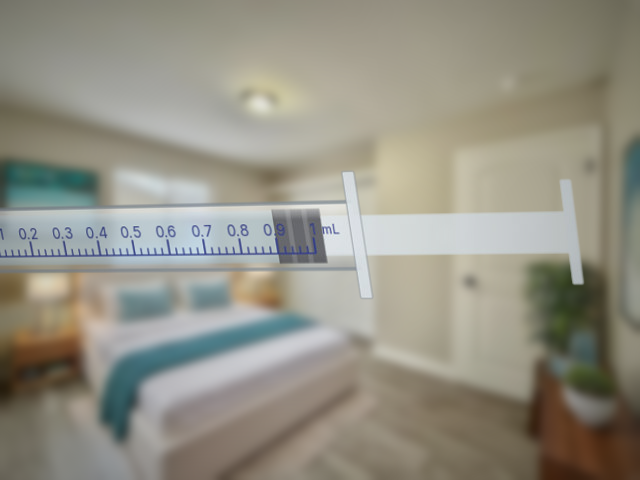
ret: 0.9,mL
